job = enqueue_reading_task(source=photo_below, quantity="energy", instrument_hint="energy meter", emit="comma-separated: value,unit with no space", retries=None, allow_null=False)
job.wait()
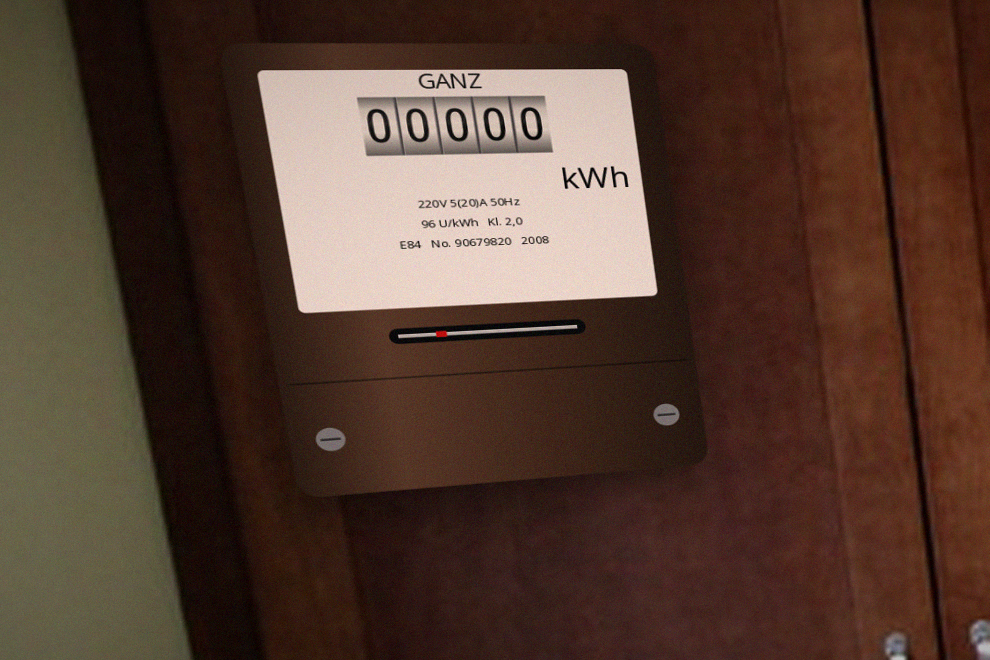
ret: 0,kWh
